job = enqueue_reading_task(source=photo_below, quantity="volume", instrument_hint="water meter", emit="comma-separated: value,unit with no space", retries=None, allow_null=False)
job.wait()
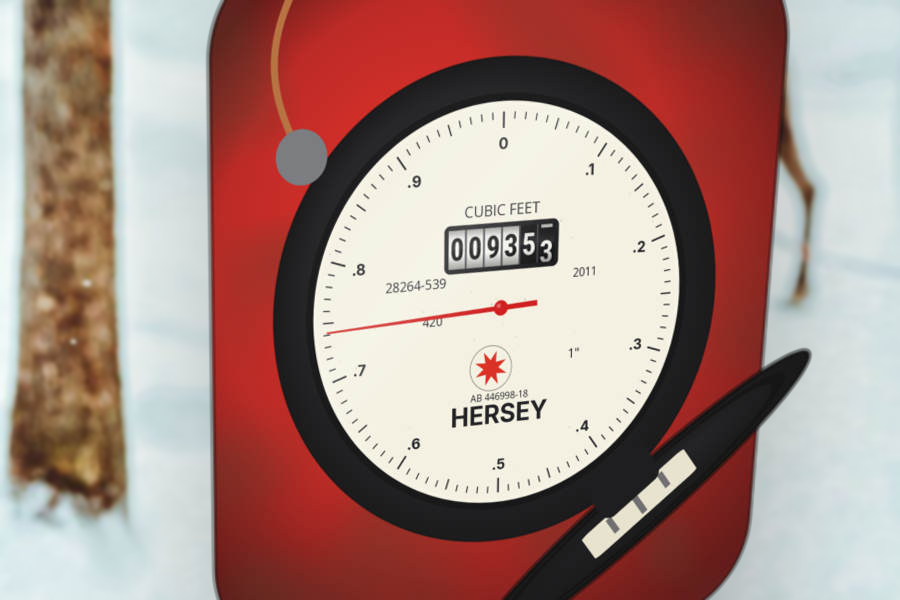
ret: 9352.74,ft³
